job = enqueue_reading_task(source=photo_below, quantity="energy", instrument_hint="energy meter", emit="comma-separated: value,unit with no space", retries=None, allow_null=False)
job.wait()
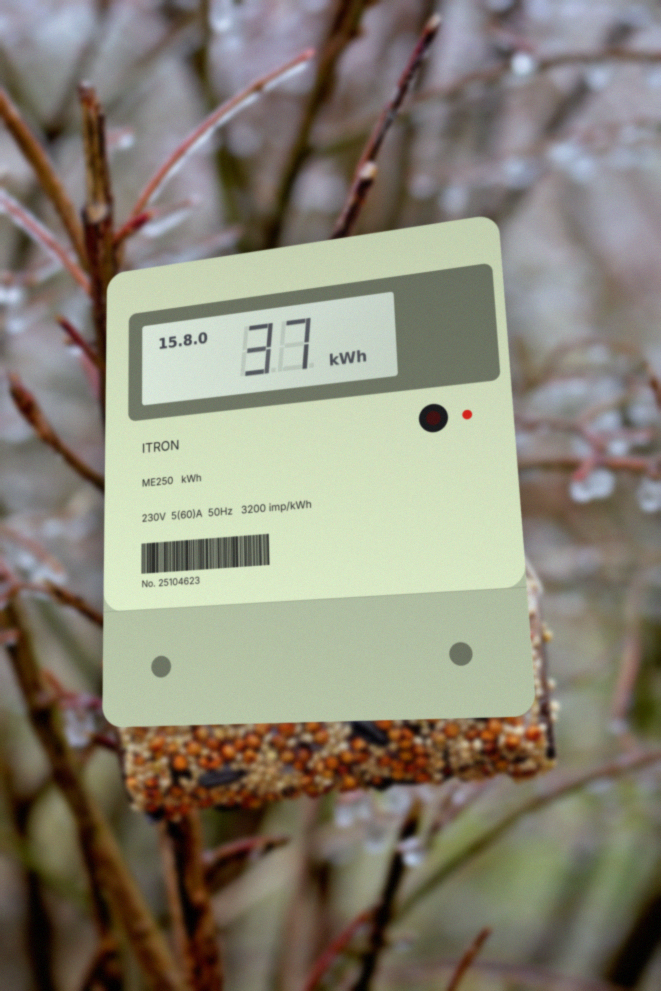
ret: 37,kWh
